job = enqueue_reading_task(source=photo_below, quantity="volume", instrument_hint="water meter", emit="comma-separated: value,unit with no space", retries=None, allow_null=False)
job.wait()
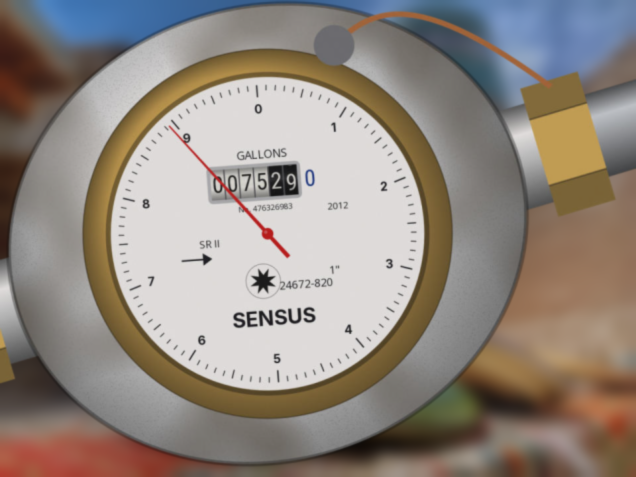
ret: 75288.9,gal
